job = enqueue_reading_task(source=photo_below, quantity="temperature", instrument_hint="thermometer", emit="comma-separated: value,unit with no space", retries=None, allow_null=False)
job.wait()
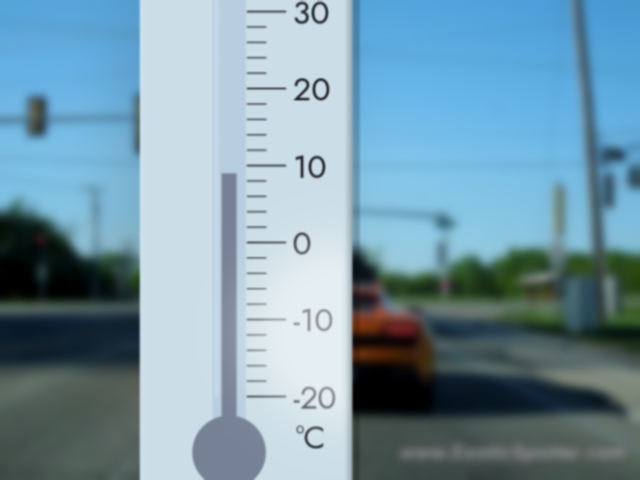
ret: 9,°C
